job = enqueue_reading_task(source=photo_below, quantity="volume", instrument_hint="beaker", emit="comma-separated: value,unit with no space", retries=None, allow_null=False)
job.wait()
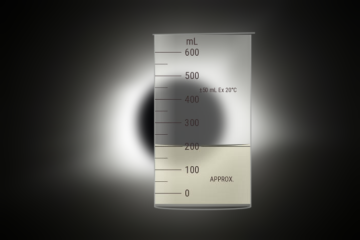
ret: 200,mL
